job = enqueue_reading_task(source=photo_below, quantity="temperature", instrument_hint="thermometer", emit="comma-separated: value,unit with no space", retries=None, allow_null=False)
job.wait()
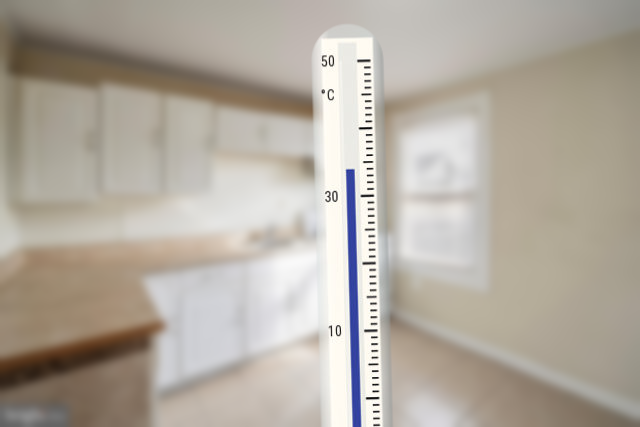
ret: 34,°C
